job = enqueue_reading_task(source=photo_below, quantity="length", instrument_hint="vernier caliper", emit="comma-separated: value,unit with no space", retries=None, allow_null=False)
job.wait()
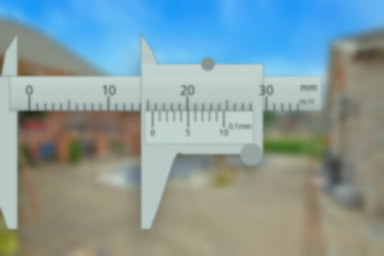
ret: 15.6,mm
